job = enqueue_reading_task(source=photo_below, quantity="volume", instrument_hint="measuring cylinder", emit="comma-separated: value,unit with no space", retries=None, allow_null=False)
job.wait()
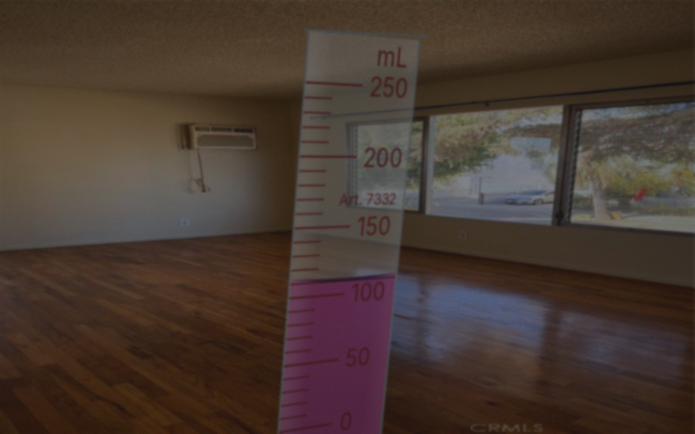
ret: 110,mL
